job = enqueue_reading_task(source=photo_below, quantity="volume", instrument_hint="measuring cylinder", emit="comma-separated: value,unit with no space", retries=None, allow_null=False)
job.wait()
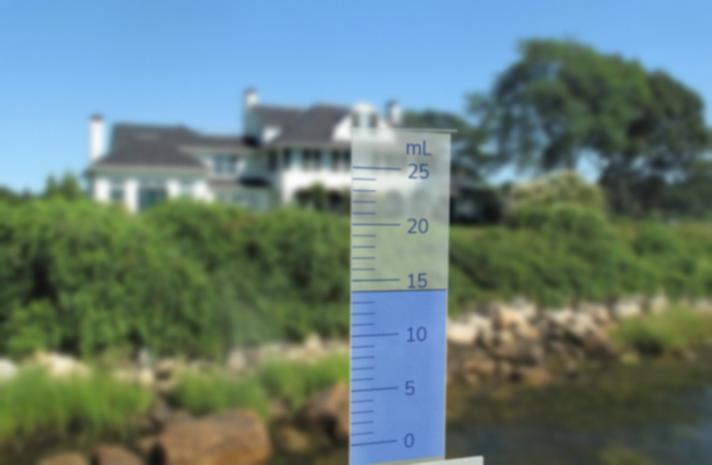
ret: 14,mL
